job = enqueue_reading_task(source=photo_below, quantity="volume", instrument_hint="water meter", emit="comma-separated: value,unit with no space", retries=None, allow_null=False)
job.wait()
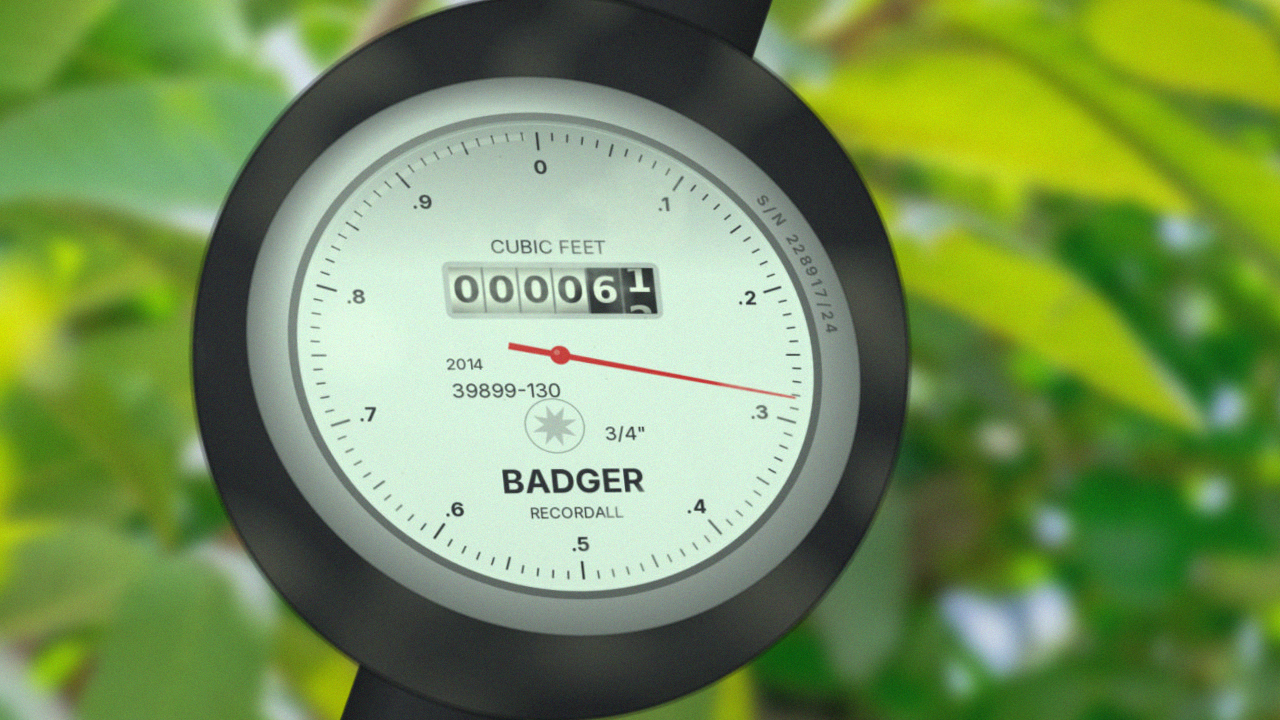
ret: 61.28,ft³
